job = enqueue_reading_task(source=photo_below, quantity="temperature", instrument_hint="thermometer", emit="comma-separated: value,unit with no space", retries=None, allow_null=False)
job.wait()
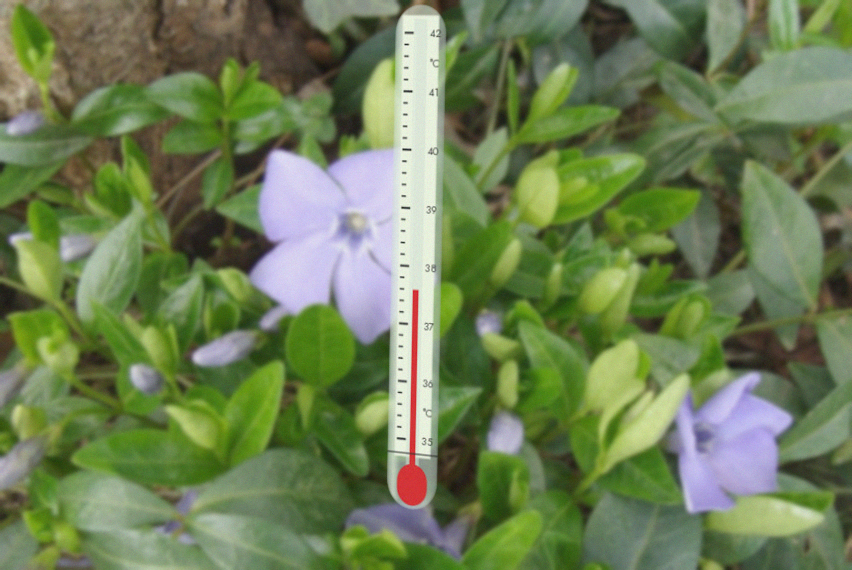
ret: 37.6,°C
